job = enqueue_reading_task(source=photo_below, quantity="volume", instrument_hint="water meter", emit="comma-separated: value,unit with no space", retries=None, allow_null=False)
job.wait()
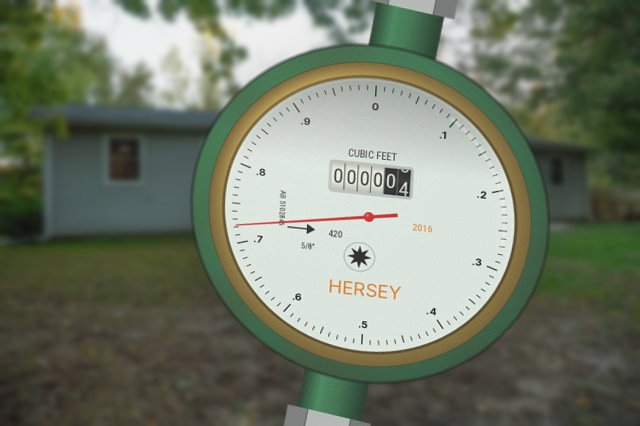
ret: 3.72,ft³
